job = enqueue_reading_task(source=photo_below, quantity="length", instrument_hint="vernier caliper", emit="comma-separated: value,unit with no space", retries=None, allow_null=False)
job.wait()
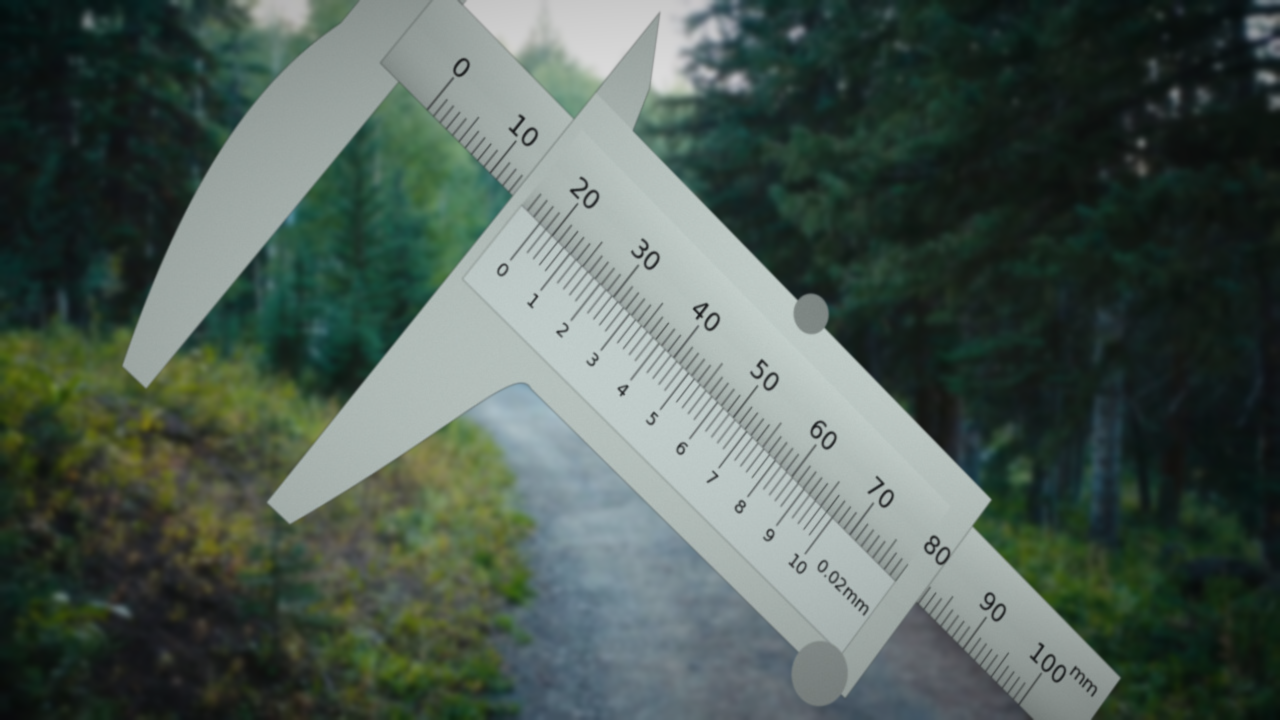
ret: 18.0,mm
